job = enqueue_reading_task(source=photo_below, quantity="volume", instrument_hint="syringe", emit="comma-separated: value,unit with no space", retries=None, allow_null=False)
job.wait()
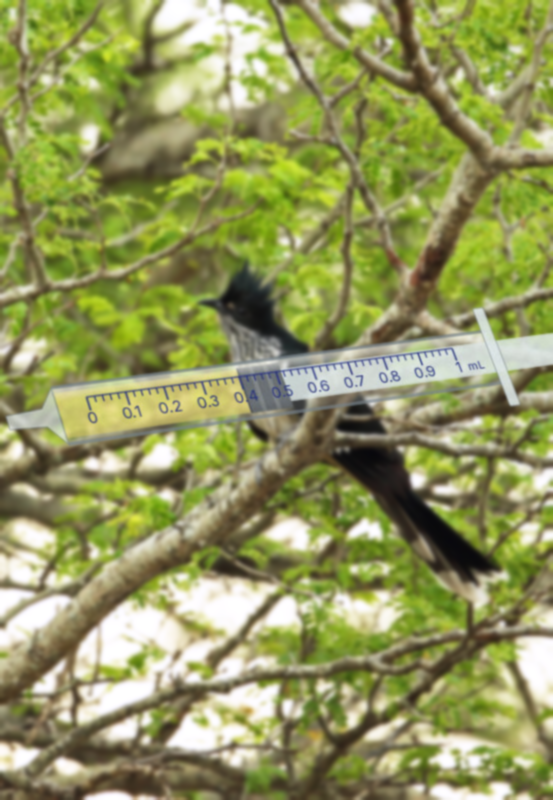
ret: 0.4,mL
